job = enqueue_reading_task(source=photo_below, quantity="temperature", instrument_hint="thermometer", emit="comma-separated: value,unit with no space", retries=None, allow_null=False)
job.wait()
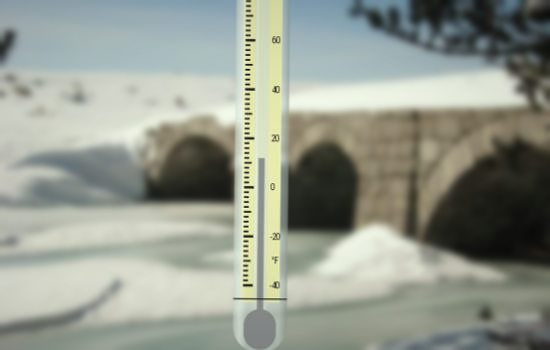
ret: 12,°F
